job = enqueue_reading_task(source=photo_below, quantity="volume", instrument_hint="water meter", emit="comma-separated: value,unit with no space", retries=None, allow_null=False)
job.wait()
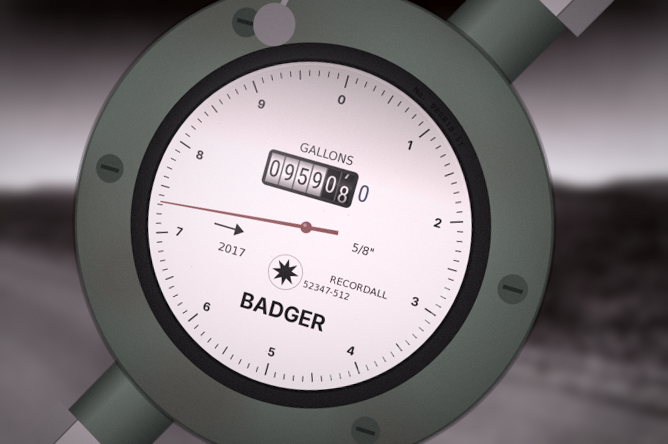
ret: 959077.3,gal
